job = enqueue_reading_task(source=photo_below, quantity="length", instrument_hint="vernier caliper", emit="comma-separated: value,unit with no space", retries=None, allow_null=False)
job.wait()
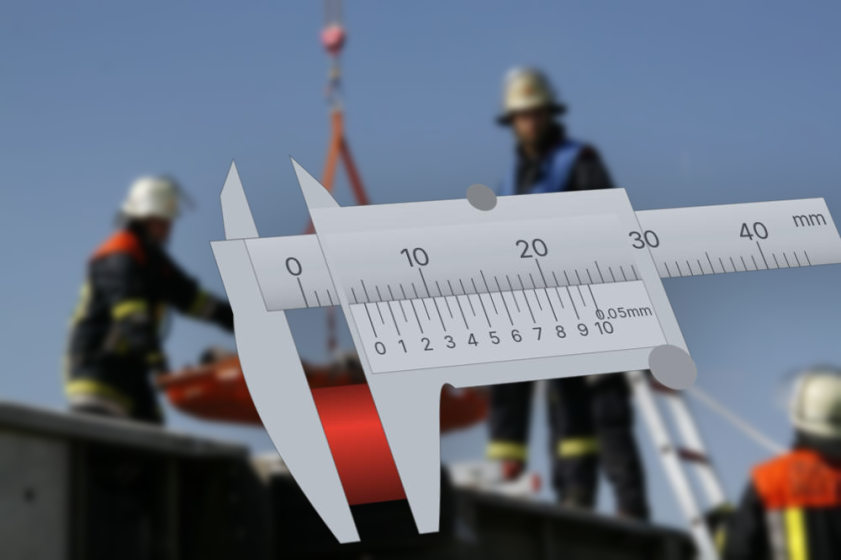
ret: 4.6,mm
